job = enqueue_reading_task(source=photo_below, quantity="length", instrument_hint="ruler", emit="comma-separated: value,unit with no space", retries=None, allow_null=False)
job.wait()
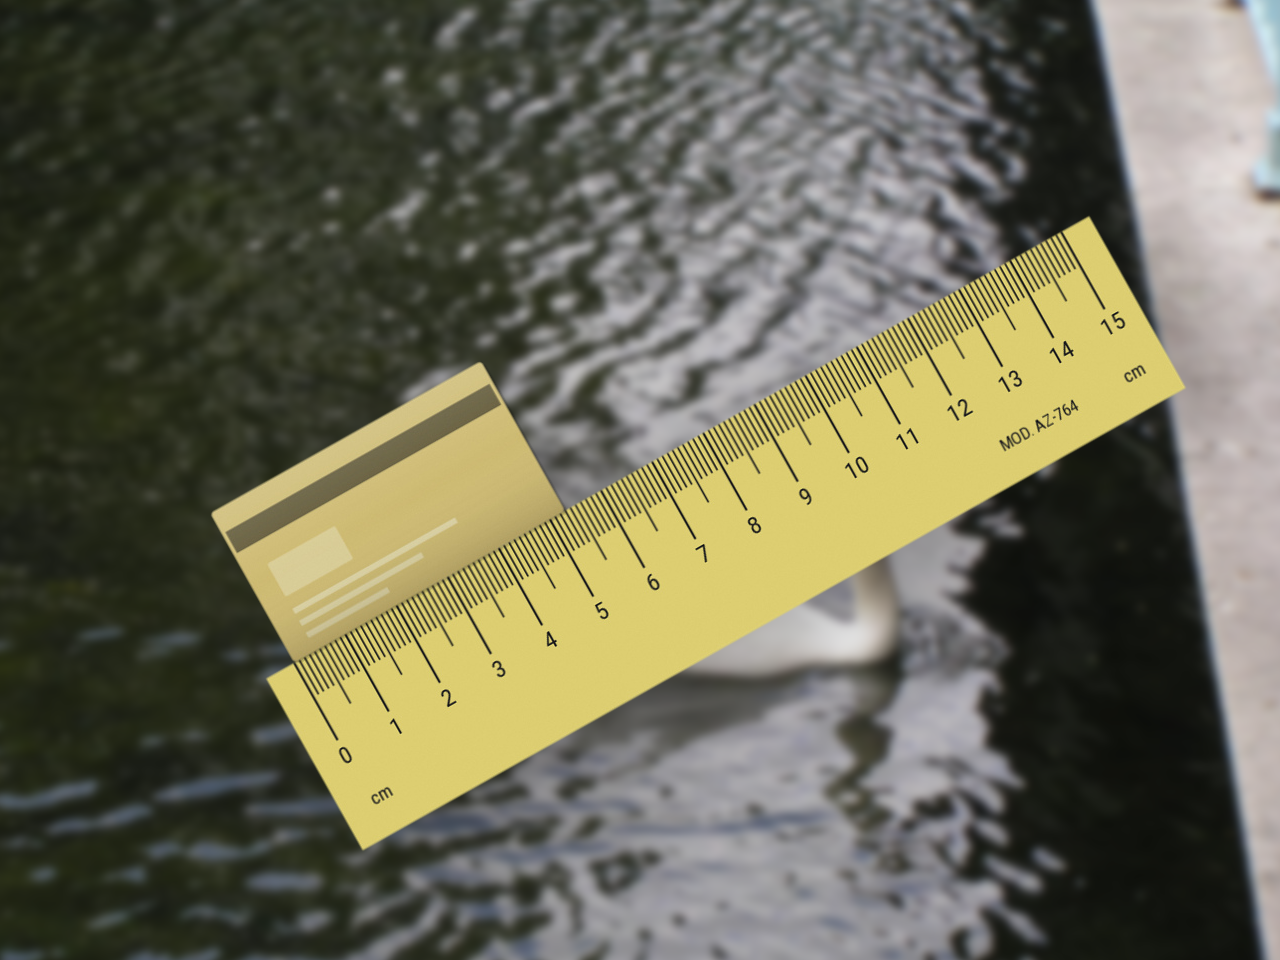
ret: 5.3,cm
